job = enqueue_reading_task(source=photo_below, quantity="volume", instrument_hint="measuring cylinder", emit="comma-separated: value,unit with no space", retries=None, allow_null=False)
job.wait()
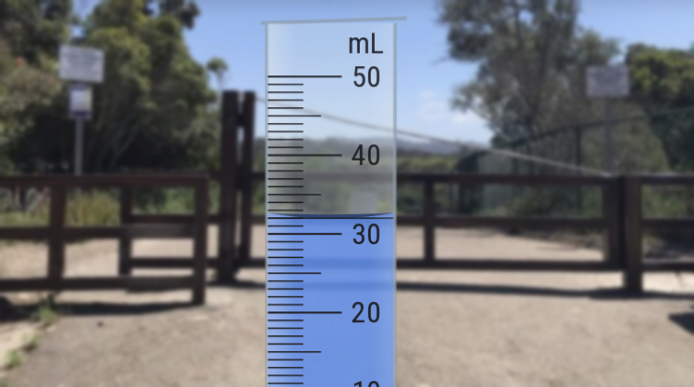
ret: 32,mL
